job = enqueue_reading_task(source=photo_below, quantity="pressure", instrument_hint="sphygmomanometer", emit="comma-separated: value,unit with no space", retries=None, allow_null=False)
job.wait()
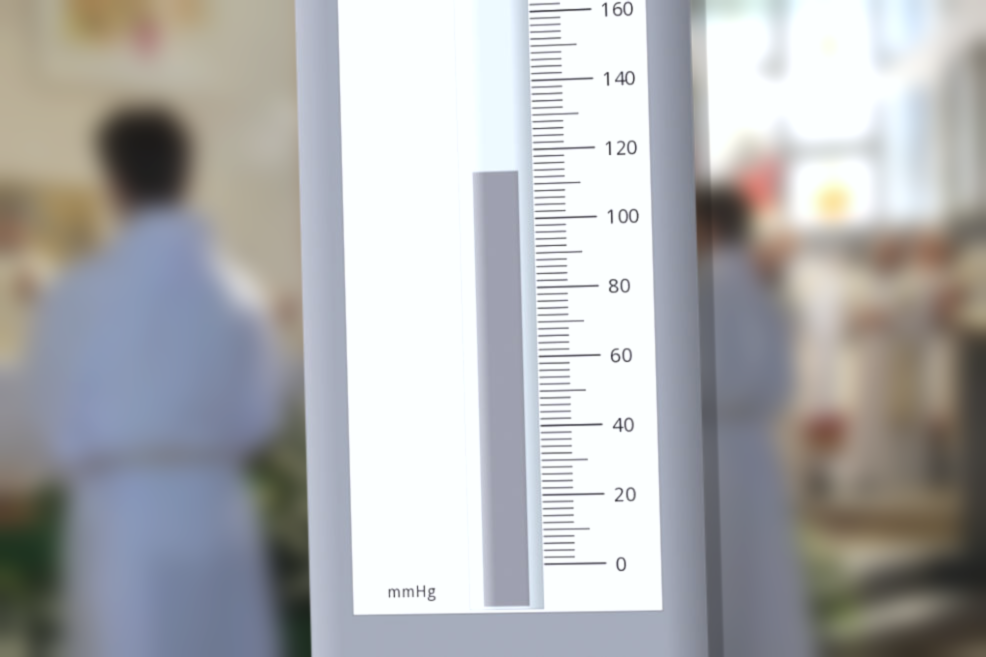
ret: 114,mmHg
